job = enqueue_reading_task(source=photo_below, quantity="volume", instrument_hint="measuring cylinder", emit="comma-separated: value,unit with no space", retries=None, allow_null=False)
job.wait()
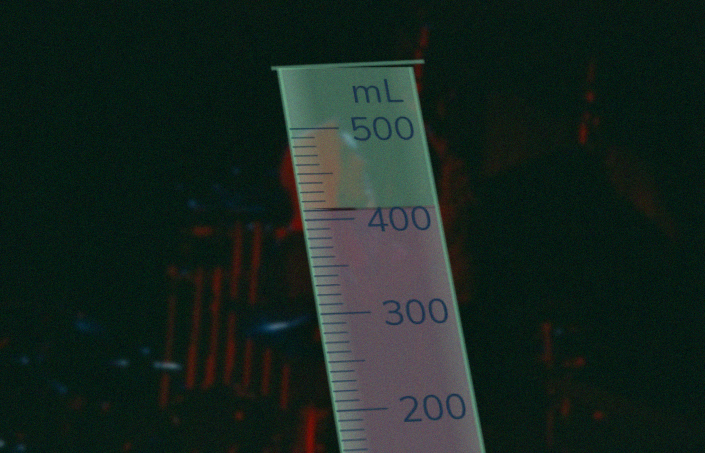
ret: 410,mL
